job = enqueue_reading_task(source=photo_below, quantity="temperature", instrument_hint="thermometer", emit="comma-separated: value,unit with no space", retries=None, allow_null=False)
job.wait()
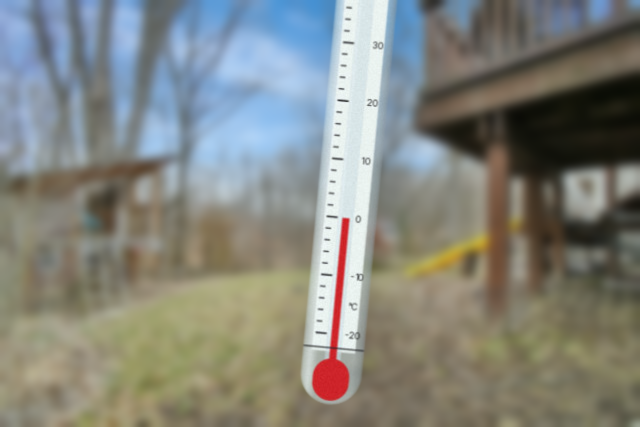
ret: 0,°C
